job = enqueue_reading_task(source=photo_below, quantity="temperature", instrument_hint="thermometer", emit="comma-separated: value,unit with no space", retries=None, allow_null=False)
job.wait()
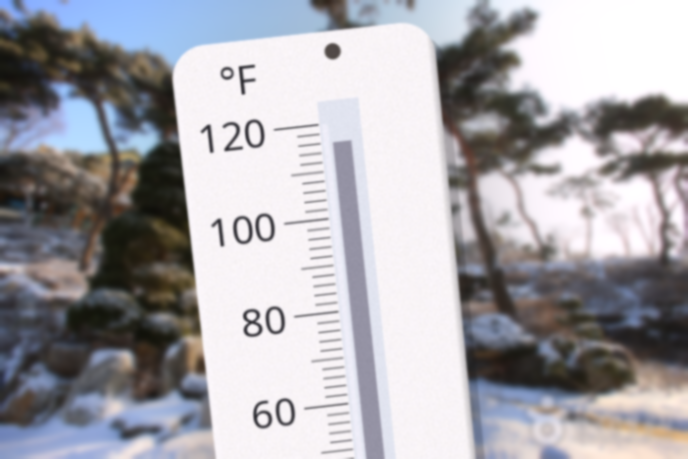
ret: 116,°F
